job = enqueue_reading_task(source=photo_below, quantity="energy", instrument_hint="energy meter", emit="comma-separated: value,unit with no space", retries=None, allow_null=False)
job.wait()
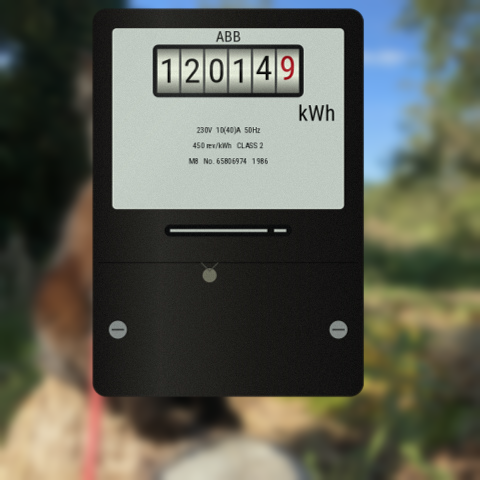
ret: 12014.9,kWh
